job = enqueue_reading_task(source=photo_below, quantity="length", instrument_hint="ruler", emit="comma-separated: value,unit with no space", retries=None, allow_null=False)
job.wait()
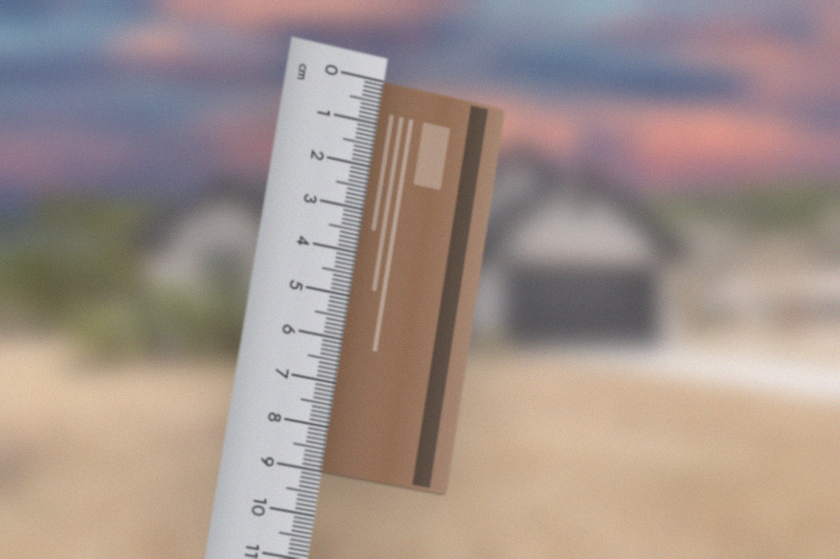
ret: 9,cm
